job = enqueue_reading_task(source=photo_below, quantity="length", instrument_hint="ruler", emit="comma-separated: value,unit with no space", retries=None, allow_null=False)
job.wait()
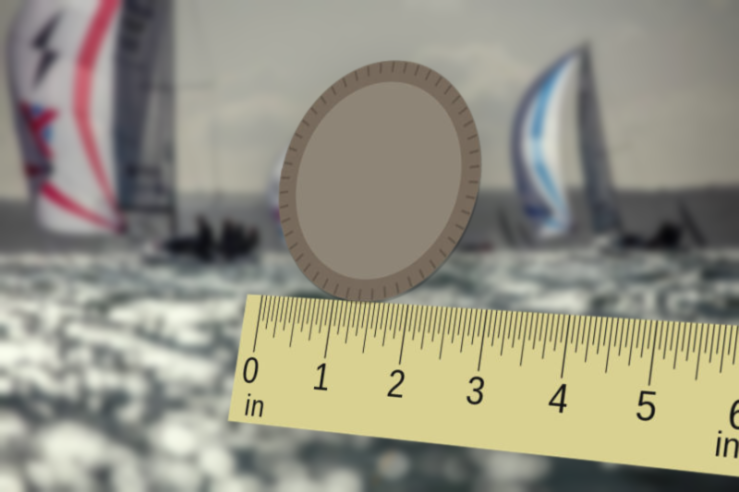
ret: 2.6875,in
